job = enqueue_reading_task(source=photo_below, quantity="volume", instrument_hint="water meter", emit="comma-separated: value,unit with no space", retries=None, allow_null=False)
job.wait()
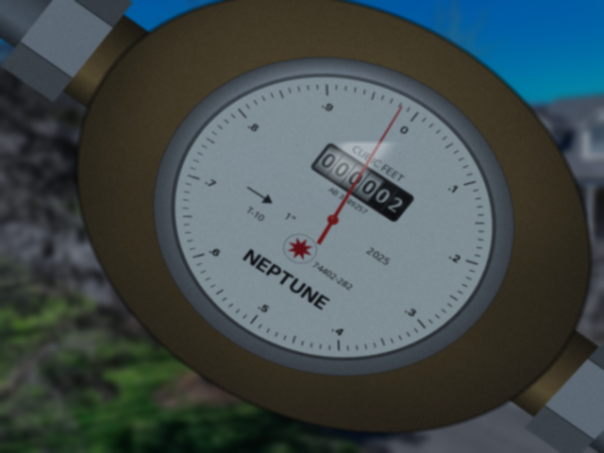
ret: 1.98,ft³
